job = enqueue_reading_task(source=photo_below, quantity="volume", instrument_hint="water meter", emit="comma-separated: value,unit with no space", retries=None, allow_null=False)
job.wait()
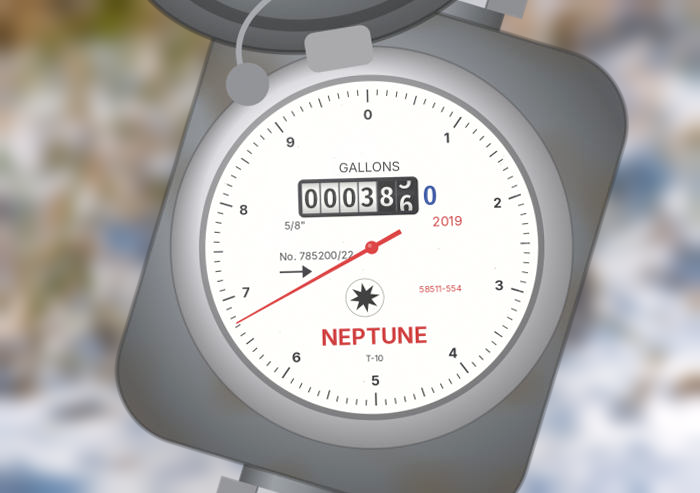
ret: 3856.7,gal
